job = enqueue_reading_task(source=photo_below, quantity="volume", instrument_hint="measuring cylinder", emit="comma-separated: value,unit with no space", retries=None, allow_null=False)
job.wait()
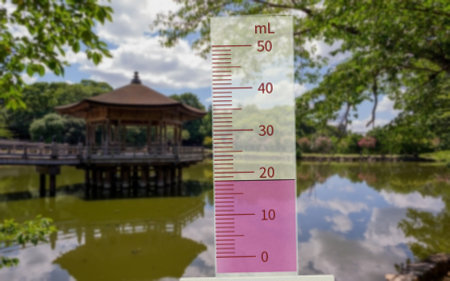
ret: 18,mL
